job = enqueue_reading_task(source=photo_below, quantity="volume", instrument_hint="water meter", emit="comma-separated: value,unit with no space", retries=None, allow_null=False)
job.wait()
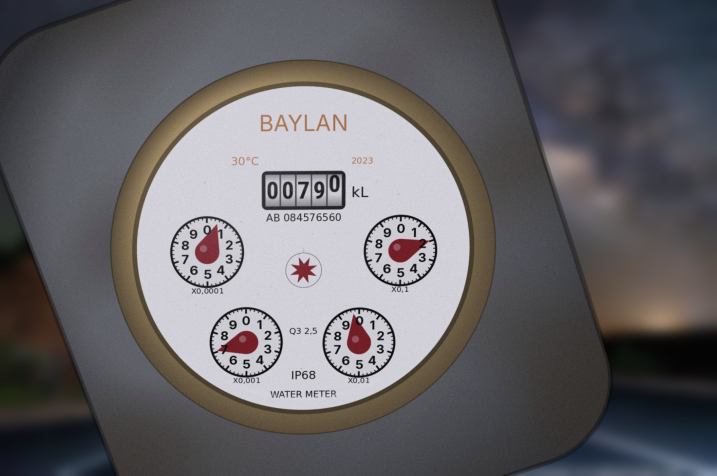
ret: 790.1970,kL
